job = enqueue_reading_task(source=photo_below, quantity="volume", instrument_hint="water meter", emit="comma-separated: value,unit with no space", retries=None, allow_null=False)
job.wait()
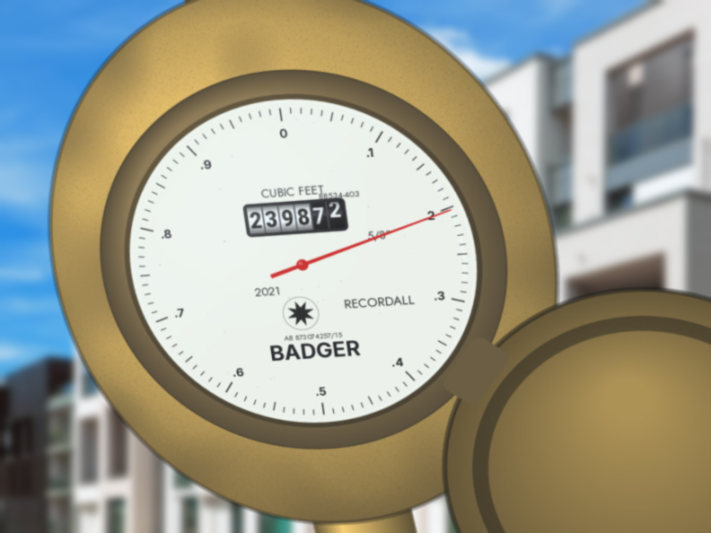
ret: 239872.20,ft³
